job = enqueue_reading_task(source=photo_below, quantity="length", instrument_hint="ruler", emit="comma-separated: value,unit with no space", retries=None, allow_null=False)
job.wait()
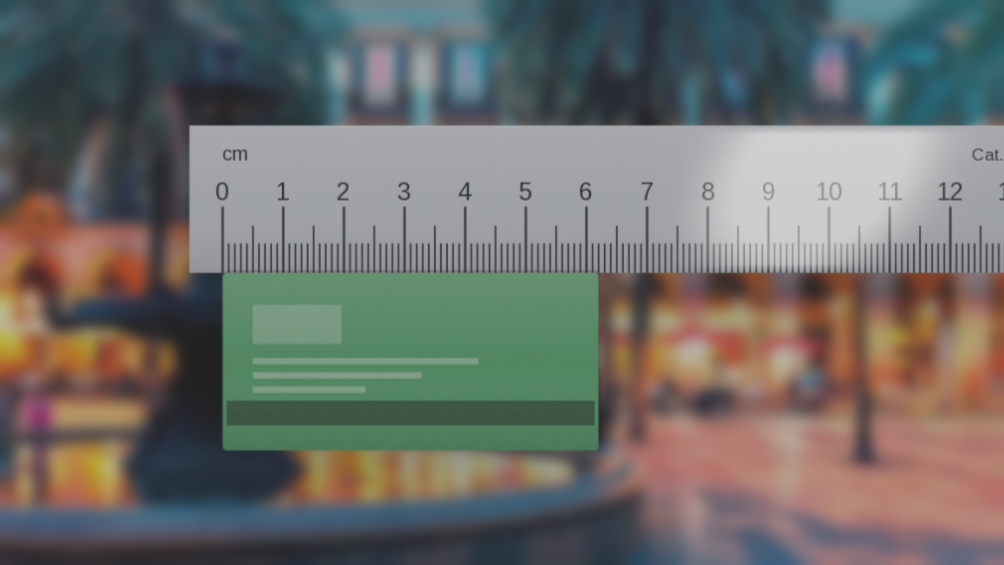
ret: 6.2,cm
